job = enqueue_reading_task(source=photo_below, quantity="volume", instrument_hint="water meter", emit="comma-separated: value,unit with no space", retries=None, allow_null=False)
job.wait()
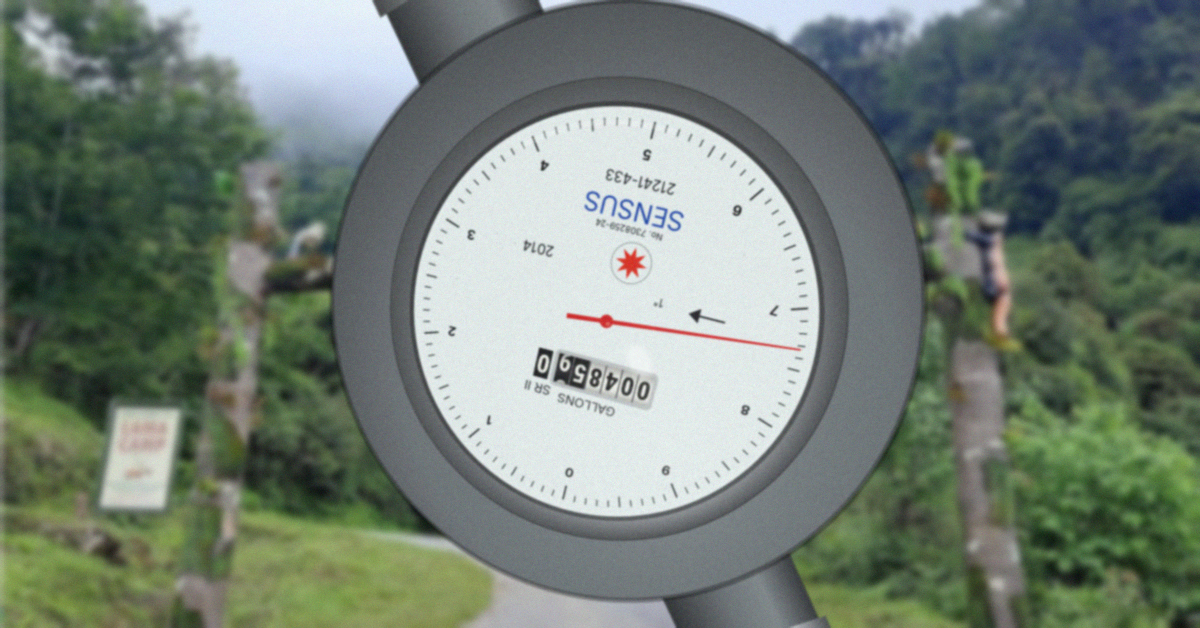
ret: 48587.3,gal
